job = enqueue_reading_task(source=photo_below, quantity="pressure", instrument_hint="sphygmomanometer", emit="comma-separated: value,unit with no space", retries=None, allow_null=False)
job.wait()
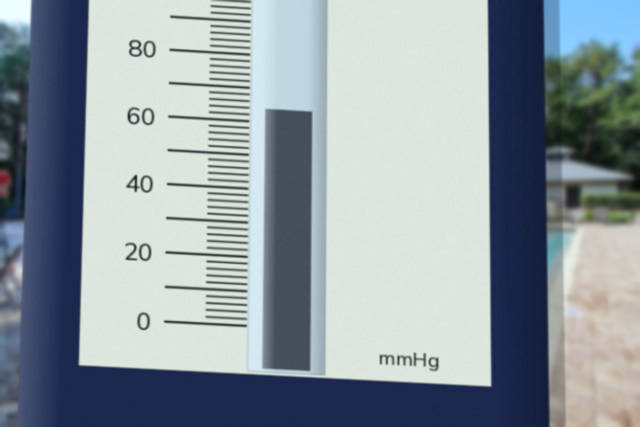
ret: 64,mmHg
